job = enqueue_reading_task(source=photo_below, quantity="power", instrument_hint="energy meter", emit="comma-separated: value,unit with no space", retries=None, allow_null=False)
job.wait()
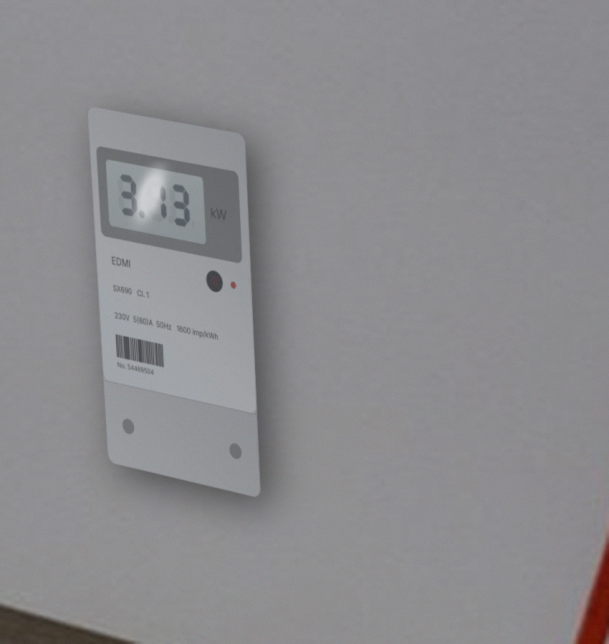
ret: 3.13,kW
